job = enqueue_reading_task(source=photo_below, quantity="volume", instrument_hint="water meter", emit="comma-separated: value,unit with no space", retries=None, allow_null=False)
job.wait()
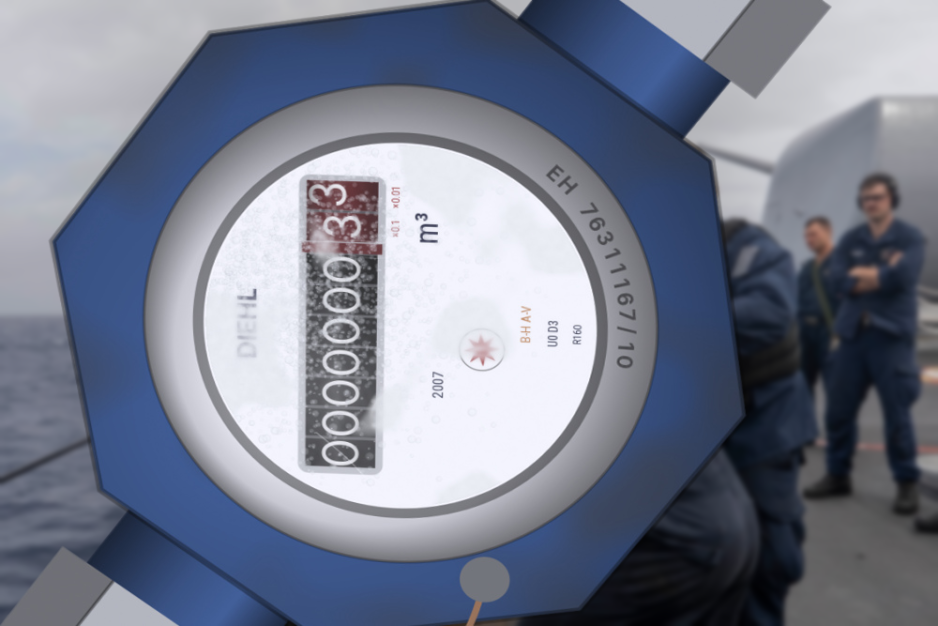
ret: 0.33,m³
